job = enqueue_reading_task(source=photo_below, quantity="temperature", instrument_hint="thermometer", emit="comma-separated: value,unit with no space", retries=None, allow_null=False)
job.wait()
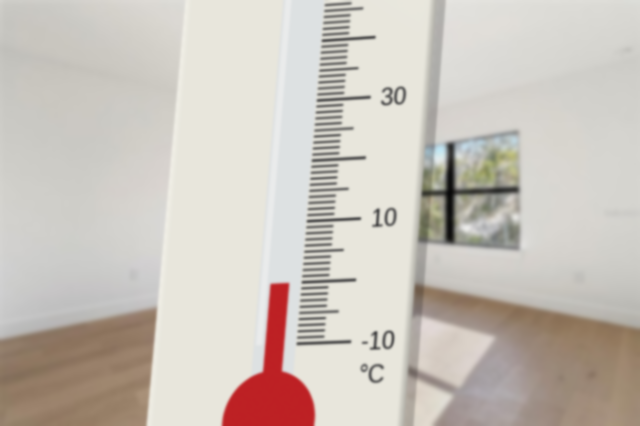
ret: 0,°C
